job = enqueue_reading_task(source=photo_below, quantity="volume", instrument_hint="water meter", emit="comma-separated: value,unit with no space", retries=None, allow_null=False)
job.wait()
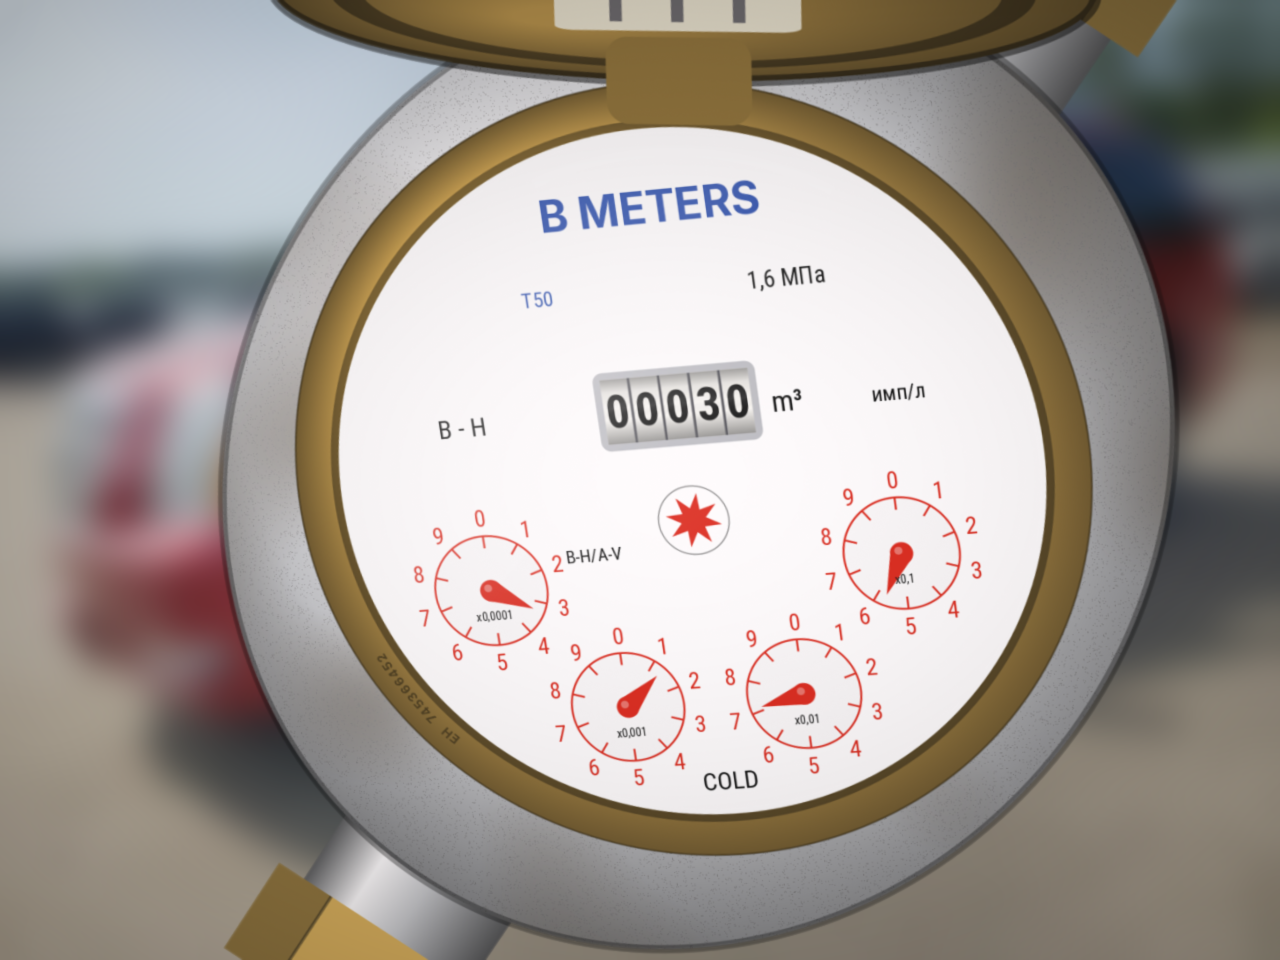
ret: 30.5713,m³
